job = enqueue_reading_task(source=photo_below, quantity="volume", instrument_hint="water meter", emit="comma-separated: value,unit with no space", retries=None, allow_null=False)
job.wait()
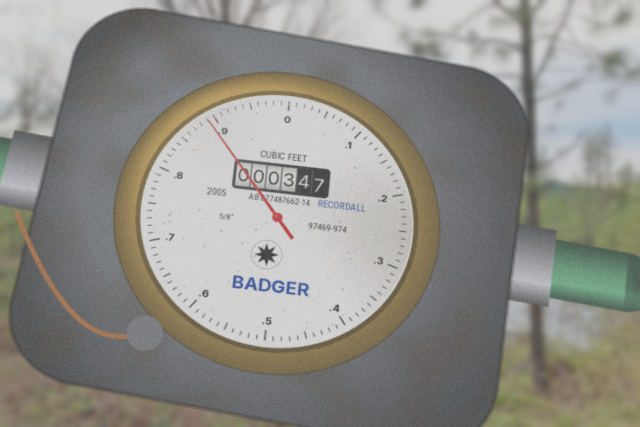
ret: 346.89,ft³
